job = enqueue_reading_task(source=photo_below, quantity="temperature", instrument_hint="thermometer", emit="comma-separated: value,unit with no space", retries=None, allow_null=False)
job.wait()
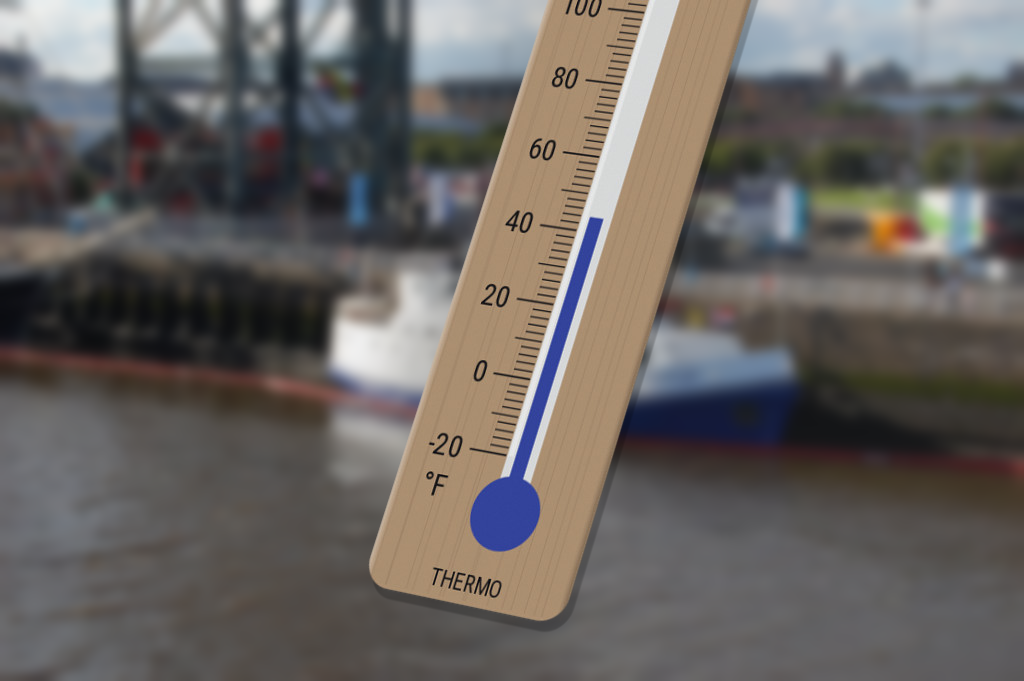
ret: 44,°F
